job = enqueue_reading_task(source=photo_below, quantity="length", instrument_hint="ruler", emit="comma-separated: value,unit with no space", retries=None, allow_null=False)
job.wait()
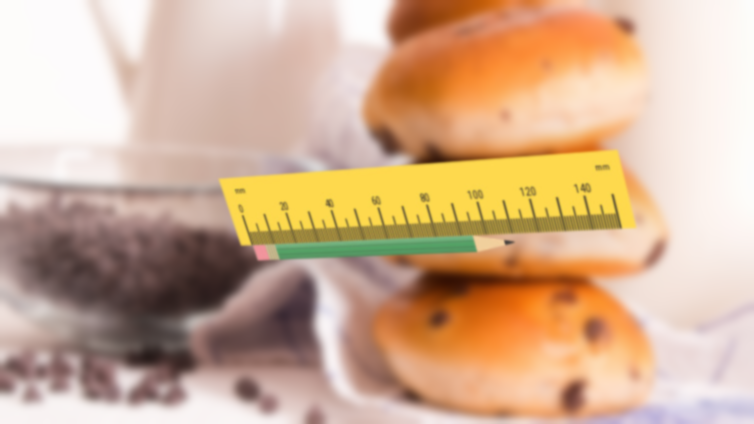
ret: 110,mm
